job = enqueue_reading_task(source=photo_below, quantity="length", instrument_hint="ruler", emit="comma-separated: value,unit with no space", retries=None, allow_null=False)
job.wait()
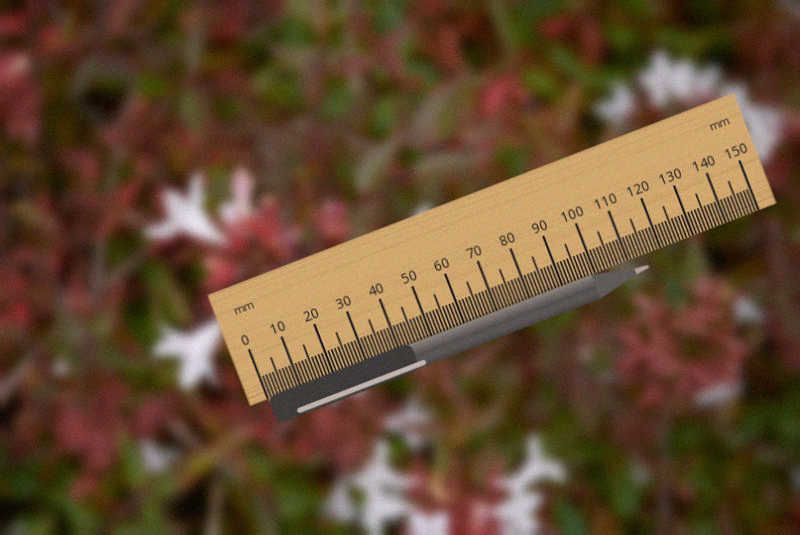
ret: 115,mm
